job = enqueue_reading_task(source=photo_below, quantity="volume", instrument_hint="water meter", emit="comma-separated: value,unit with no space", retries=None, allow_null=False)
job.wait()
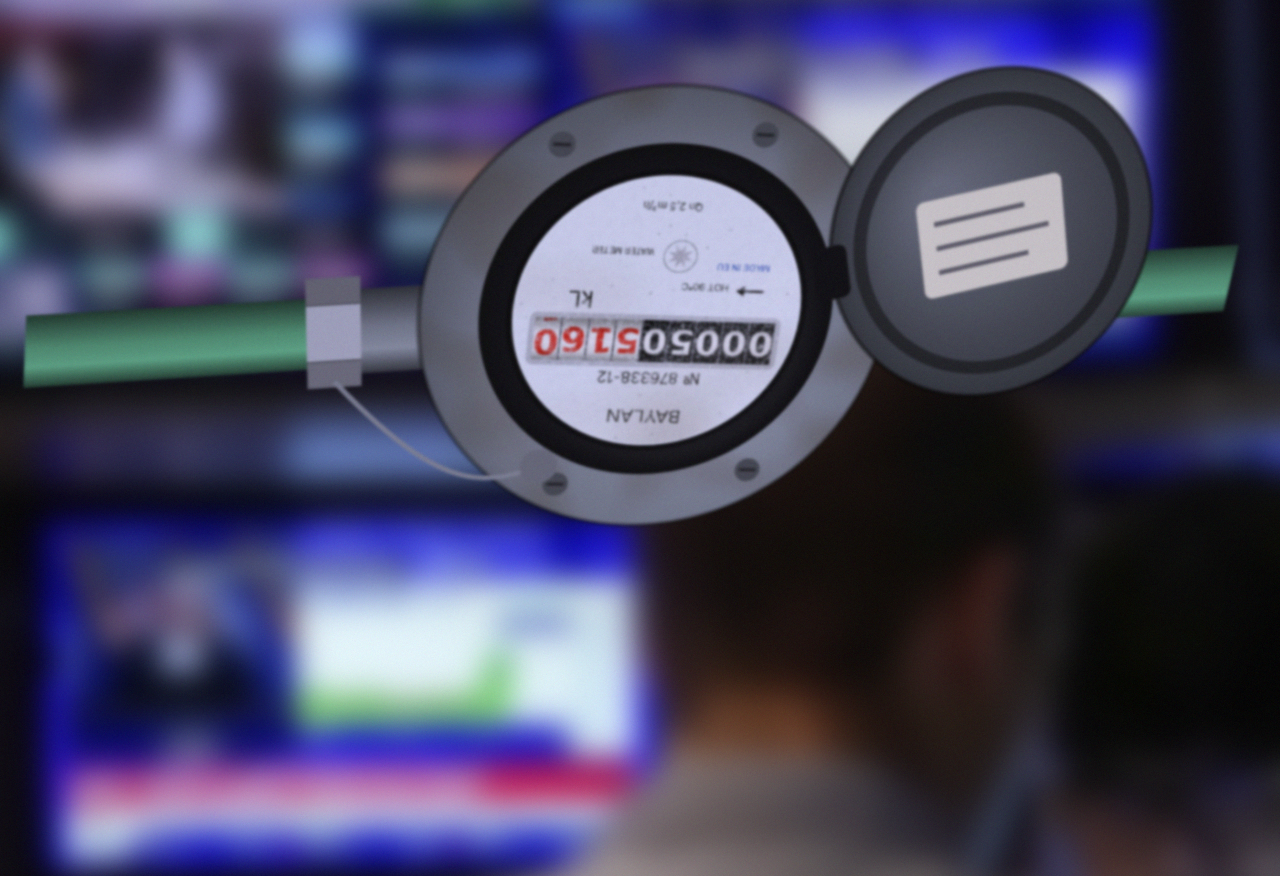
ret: 50.5160,kL
